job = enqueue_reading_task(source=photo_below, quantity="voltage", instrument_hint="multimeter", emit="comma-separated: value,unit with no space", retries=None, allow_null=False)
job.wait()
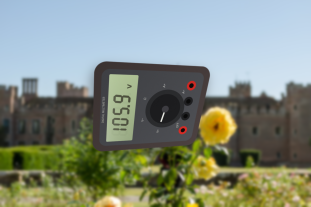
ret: 105.9,V
